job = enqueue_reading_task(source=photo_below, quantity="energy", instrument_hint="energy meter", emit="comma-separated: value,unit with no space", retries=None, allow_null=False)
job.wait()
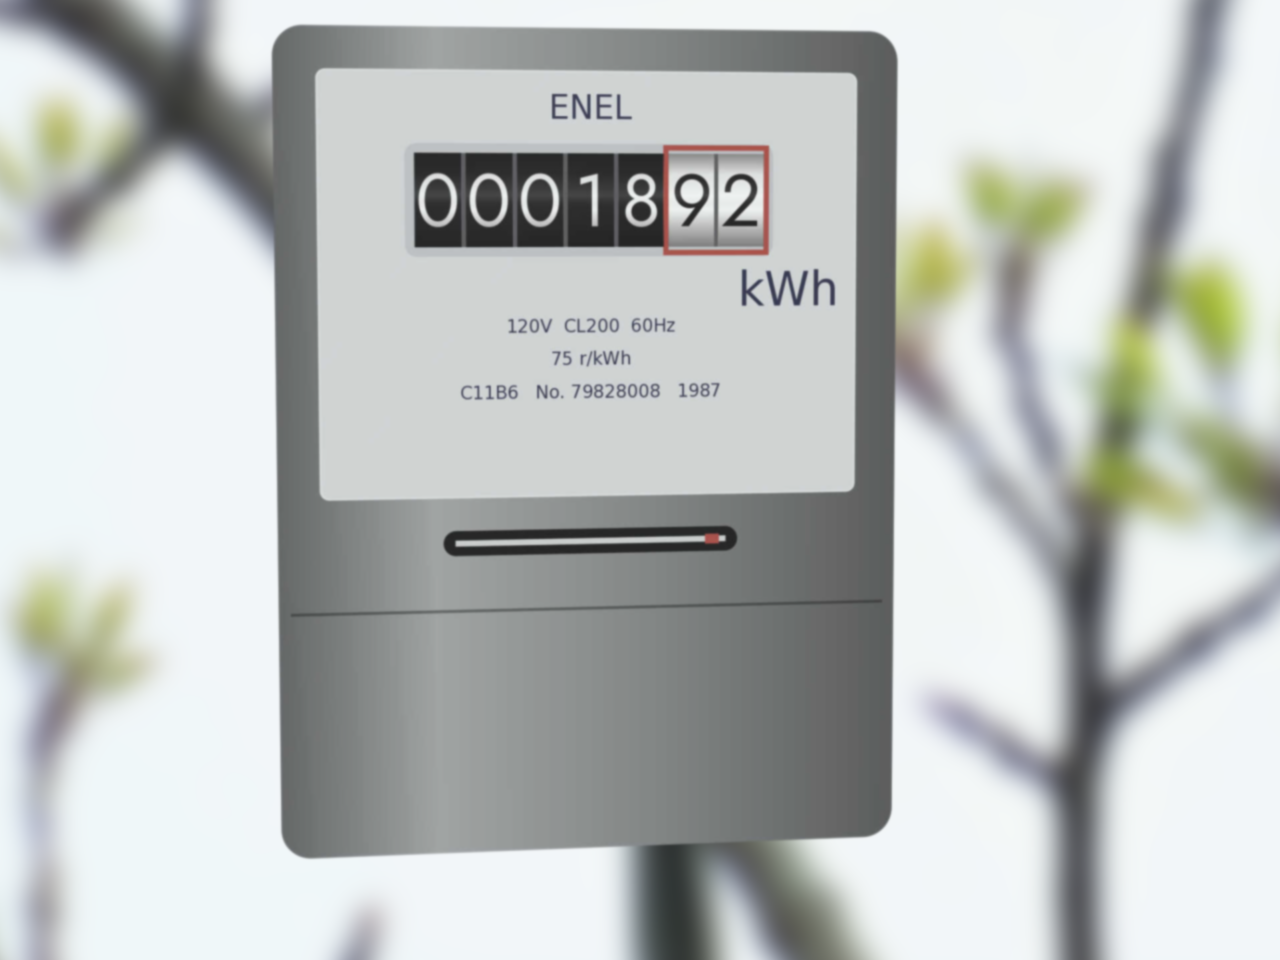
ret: 18.92,kWh
